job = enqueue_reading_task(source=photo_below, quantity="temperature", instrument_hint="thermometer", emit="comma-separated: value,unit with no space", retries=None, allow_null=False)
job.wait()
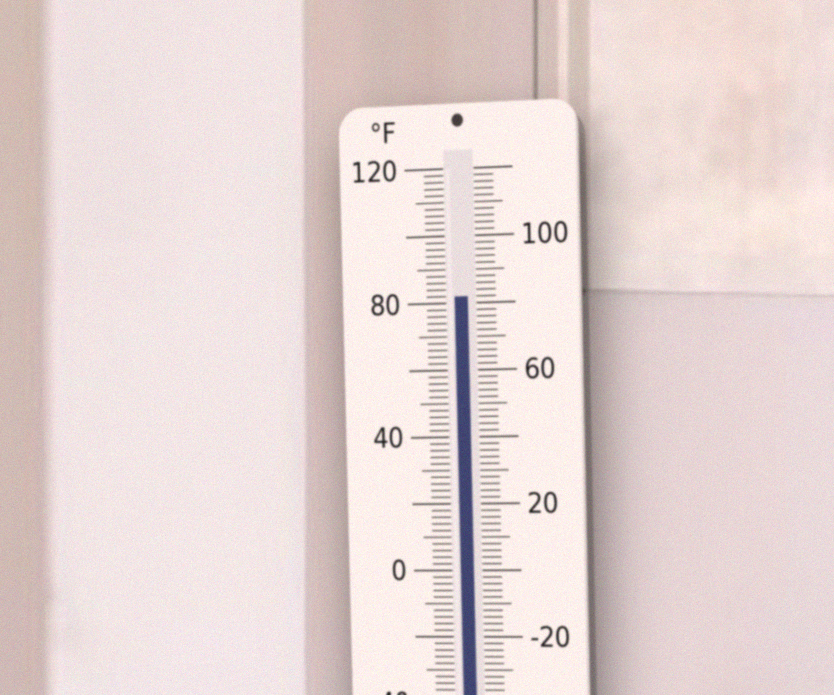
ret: 82,°F
